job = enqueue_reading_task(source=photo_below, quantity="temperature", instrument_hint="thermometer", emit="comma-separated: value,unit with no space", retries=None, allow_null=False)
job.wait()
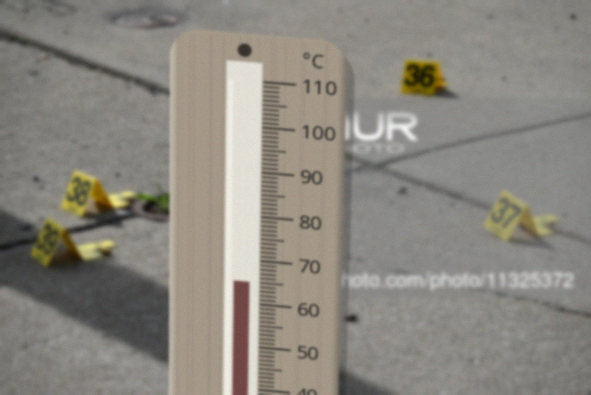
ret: 65,°C
